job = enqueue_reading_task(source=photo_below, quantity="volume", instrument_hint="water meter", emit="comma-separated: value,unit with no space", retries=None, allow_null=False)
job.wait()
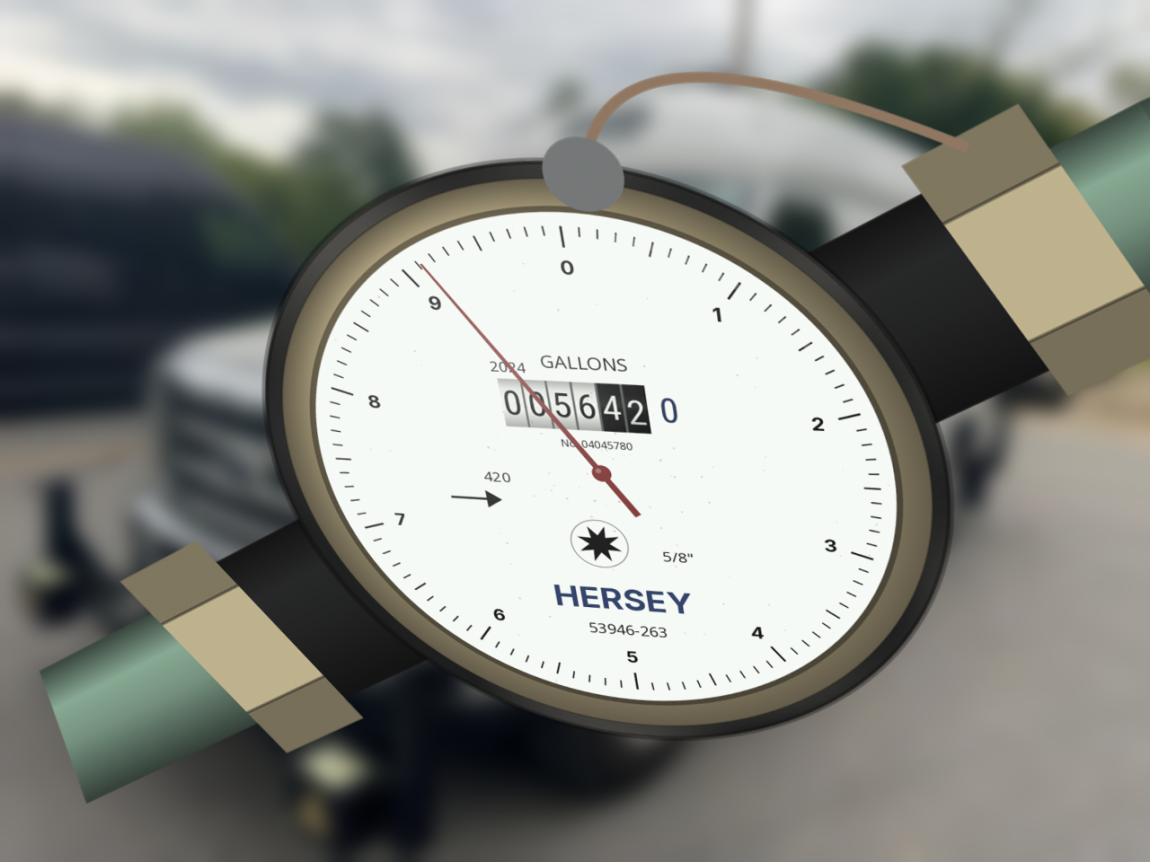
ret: 56419.1,gal
